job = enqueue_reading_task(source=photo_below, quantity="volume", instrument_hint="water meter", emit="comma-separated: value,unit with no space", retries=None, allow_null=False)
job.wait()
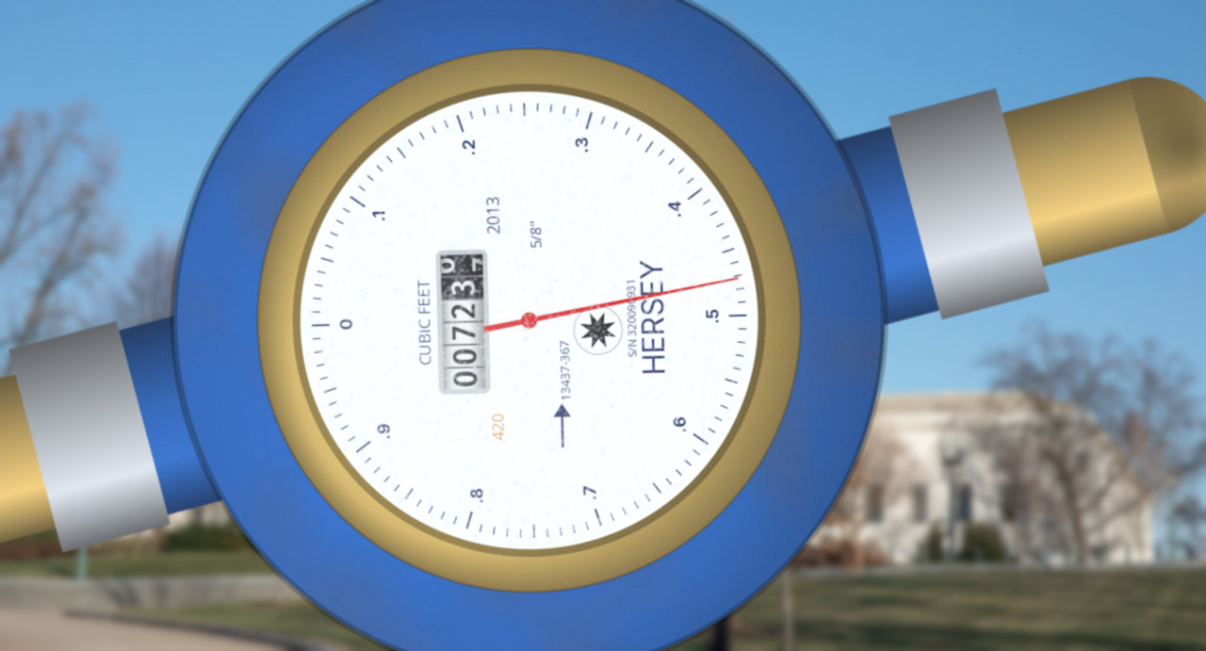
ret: 7236.47,ft³
